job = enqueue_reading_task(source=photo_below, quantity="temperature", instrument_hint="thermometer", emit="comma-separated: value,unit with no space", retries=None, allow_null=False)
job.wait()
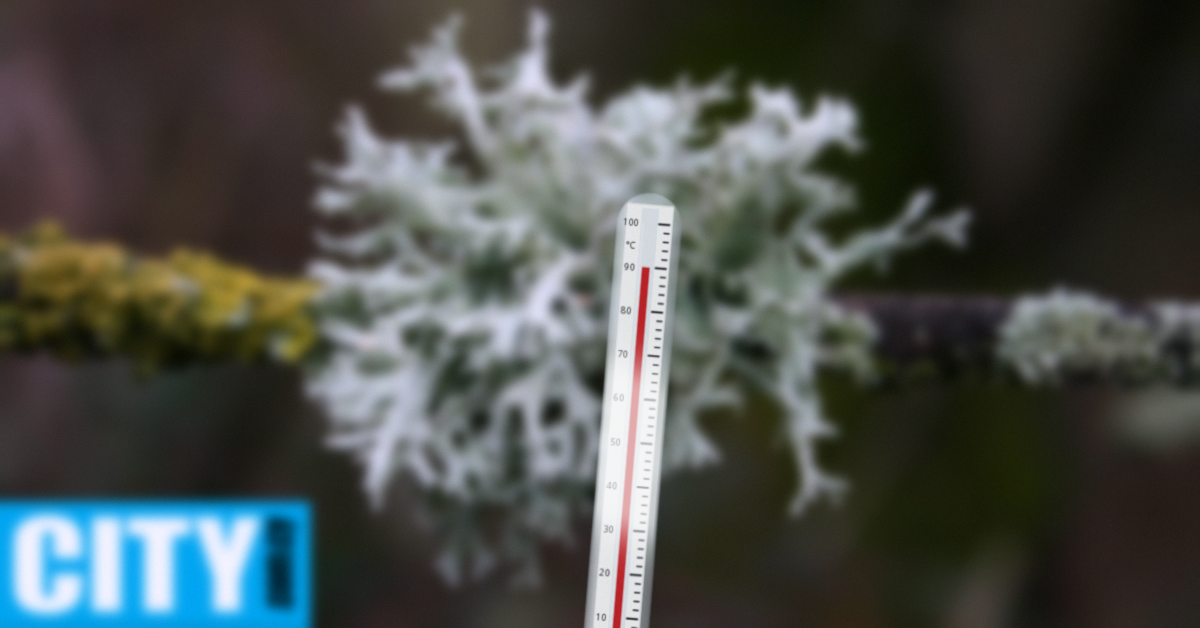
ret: 90,°C
